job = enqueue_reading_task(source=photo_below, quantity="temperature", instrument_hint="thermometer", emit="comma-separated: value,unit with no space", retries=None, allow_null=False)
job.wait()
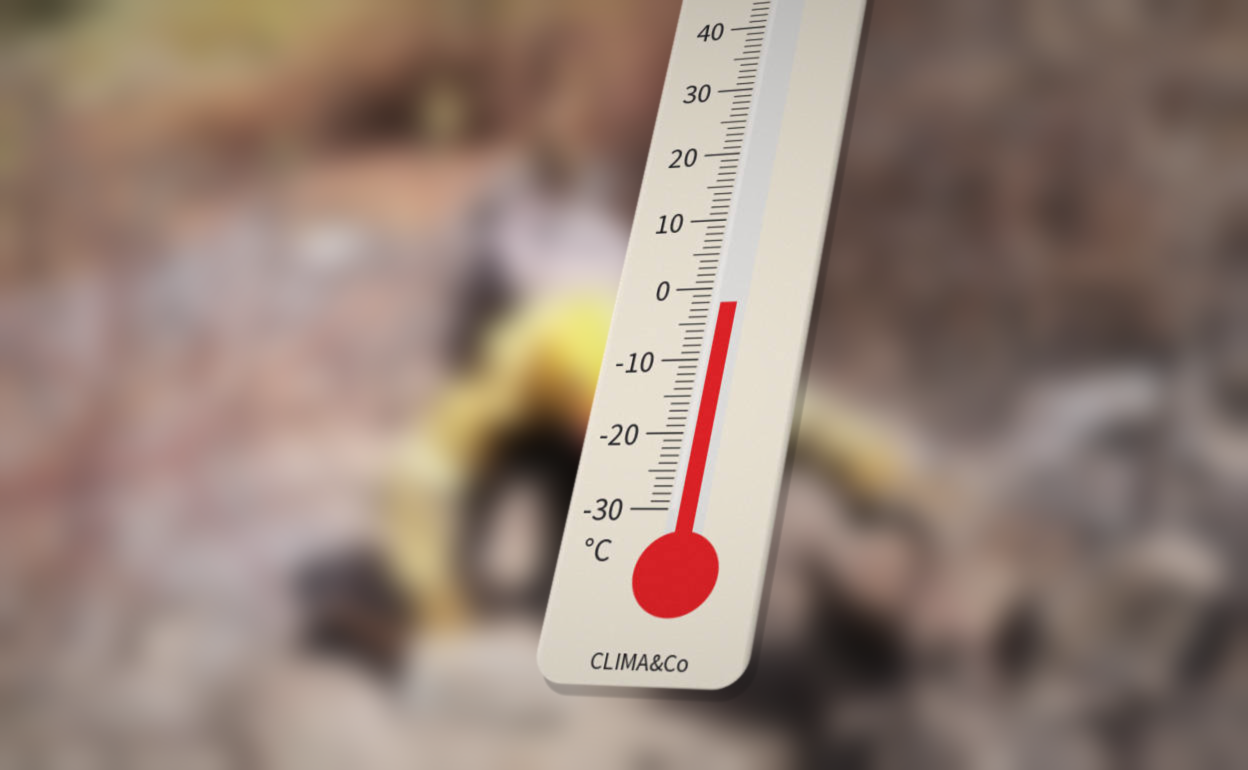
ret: -2,°C
